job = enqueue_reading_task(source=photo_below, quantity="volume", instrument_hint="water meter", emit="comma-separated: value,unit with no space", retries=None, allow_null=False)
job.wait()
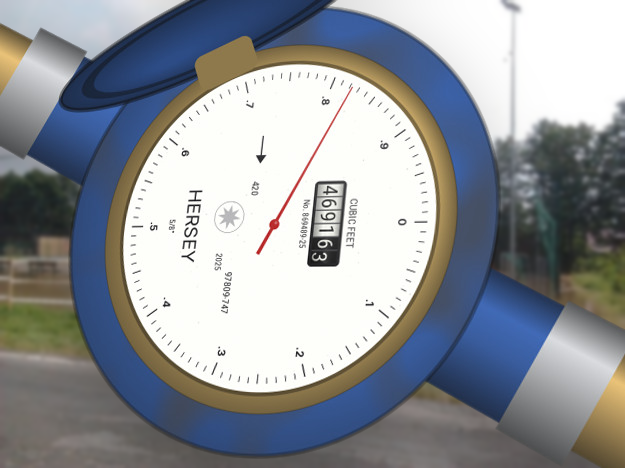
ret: 469162.82,ft³
